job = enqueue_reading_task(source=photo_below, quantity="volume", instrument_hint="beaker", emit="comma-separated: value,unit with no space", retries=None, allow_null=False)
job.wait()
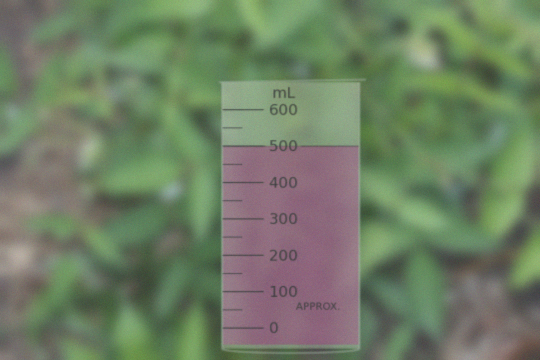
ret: 500,mL
